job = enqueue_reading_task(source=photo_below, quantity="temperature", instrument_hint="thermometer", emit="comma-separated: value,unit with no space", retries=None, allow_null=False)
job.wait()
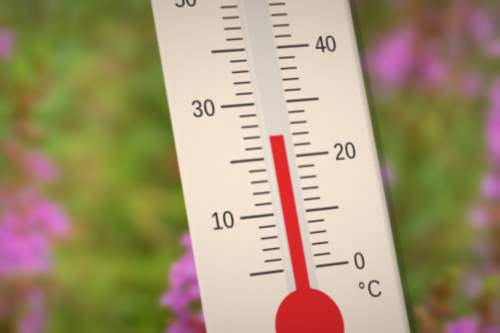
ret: 24,°C
